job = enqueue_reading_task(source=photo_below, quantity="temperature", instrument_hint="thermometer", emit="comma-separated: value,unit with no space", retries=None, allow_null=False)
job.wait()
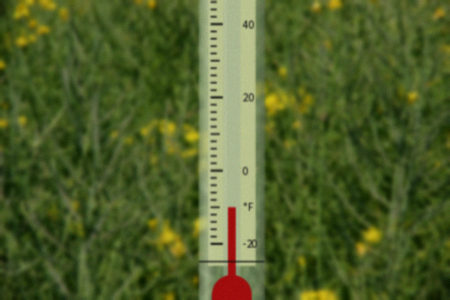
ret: -10,°F
